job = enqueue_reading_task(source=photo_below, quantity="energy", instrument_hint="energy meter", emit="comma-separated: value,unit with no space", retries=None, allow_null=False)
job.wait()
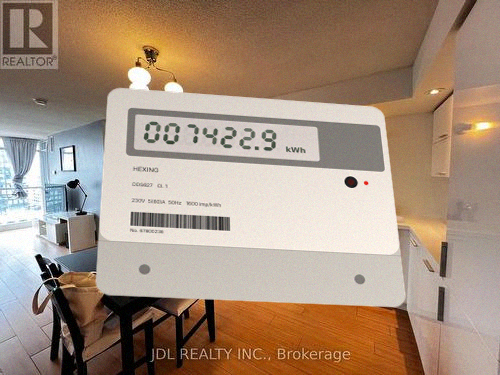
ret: 7422.9,kWh
